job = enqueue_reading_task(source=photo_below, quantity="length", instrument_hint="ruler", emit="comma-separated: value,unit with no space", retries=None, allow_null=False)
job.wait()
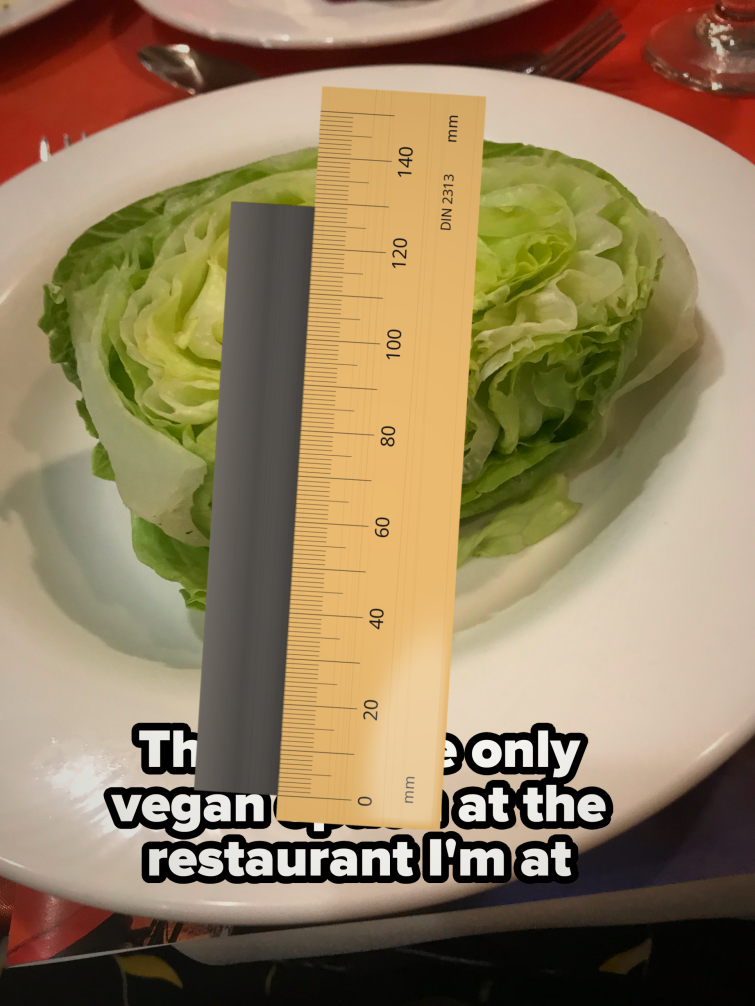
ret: 129,mm
